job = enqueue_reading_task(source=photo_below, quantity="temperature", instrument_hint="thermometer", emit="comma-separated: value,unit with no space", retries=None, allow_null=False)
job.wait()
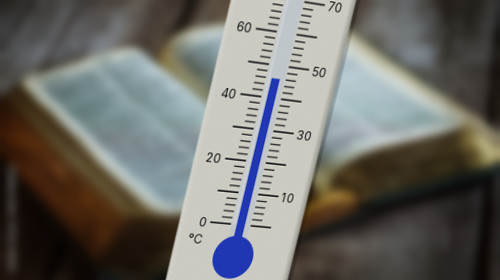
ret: 46,°C
